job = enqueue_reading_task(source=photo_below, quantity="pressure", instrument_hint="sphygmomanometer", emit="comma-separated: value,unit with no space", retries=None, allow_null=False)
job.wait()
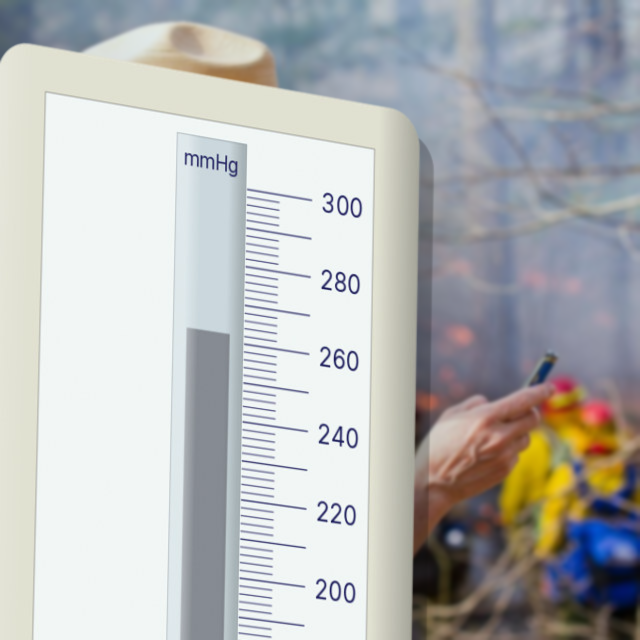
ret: 262,mmHg
